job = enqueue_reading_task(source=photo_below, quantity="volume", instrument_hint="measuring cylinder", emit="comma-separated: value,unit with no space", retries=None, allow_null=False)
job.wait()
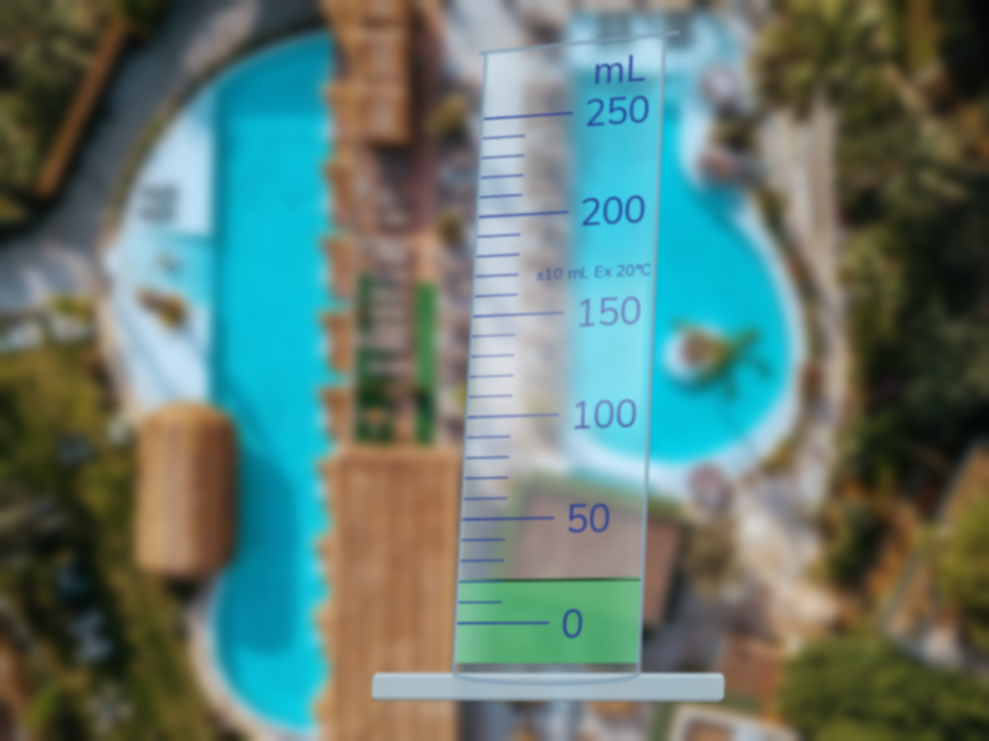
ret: 20,mL
